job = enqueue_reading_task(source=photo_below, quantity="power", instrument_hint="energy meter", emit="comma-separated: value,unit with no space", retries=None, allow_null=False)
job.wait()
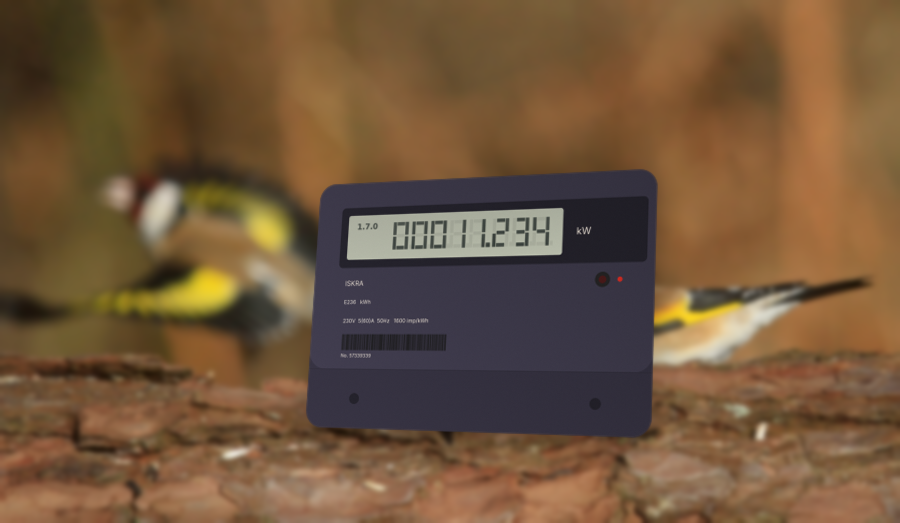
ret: 11.234,kW
